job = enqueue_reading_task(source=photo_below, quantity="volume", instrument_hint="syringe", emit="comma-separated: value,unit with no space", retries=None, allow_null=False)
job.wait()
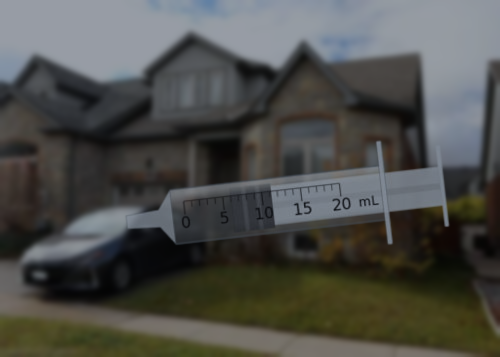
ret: 6,mL
